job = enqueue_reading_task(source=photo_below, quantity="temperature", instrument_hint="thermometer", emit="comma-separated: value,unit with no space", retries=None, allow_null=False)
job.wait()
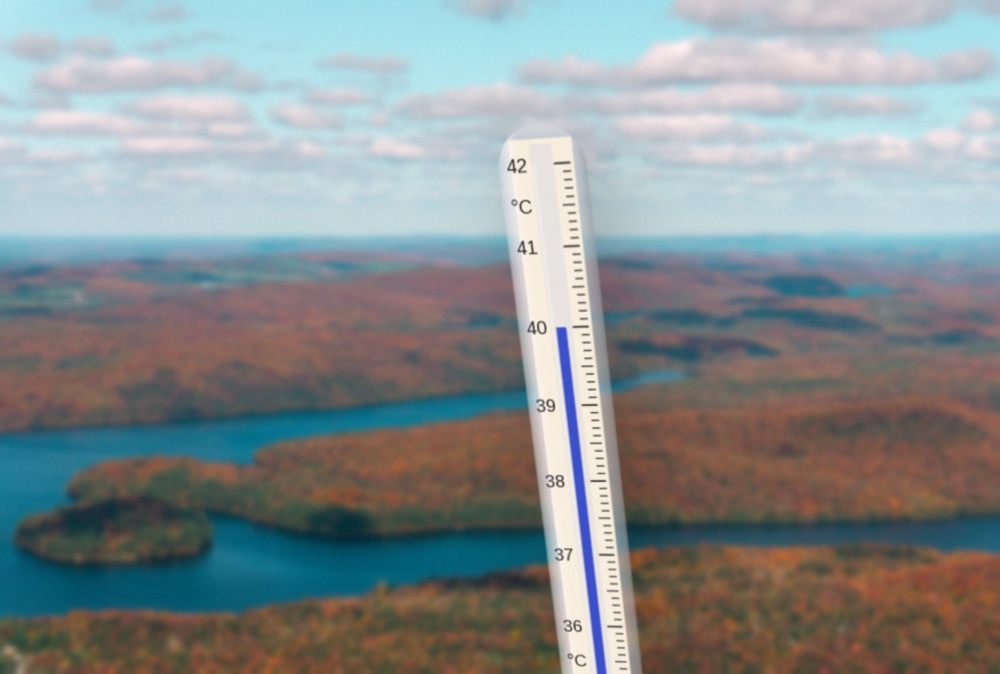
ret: 40,°C
